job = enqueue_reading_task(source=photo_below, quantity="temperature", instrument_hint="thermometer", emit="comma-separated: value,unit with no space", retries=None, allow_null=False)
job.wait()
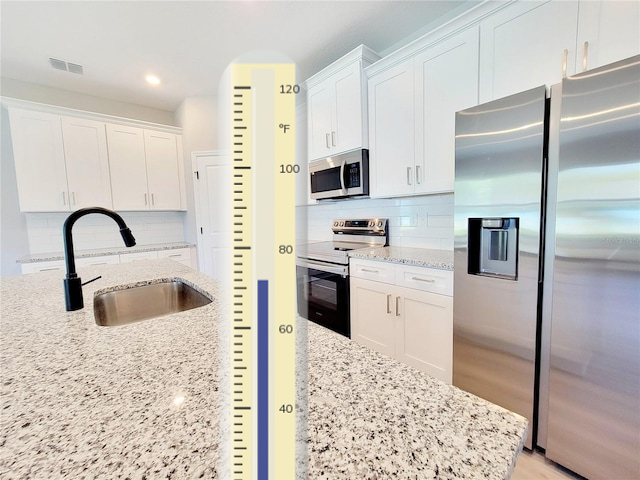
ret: 72,°F
